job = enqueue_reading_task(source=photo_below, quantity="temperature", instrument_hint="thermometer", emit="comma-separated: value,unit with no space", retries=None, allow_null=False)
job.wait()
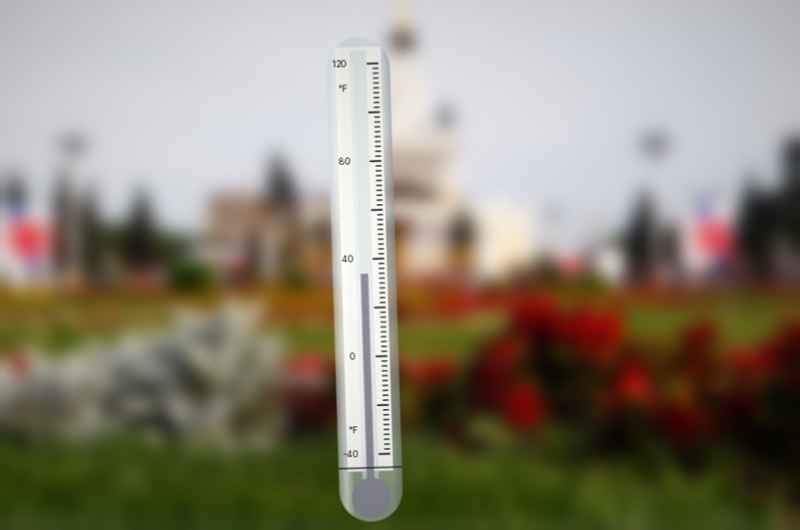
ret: 34,°F
